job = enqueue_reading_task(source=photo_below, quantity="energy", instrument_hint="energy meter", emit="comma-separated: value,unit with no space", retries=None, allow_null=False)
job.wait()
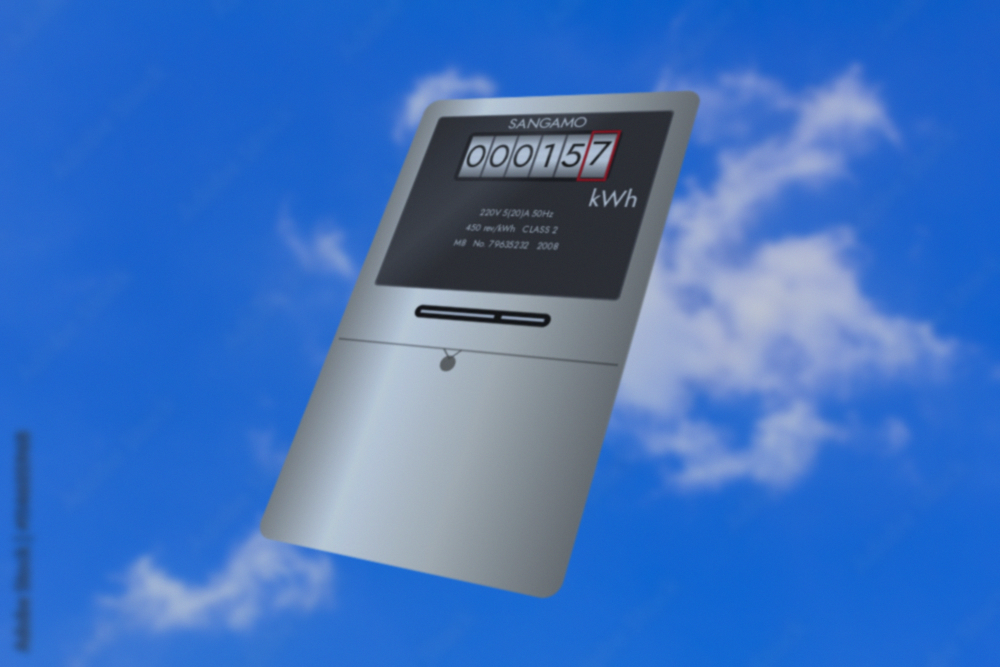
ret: 15.7,kWh
